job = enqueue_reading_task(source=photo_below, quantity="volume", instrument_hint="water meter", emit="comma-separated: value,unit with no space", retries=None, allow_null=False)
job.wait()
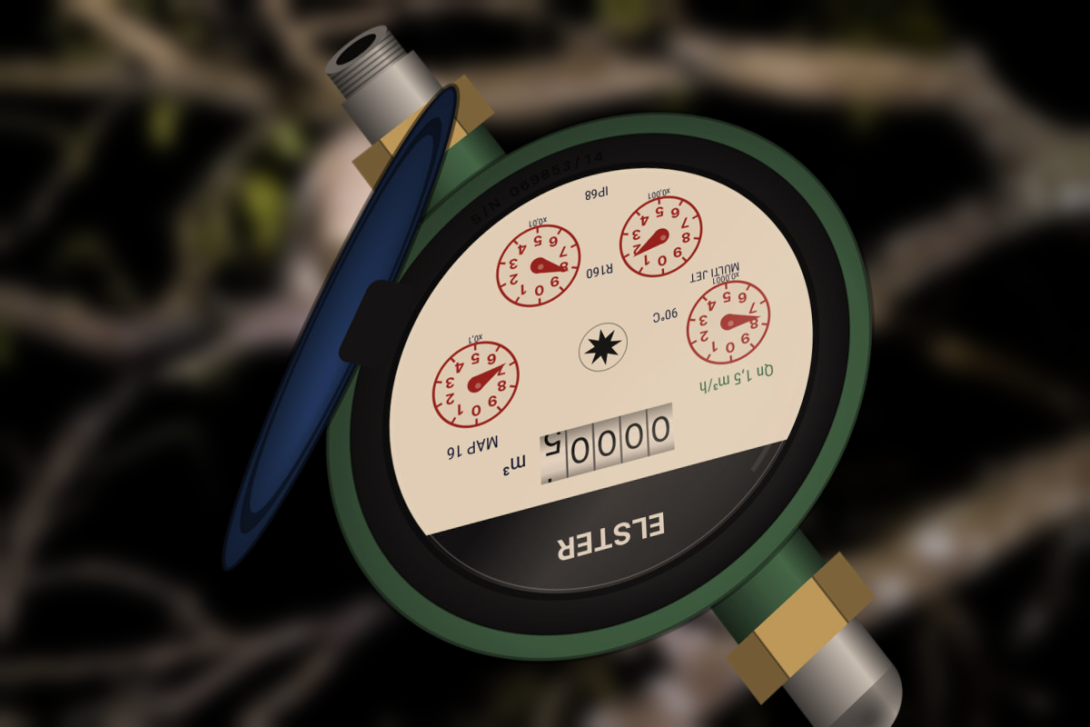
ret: 4.6817,m³
